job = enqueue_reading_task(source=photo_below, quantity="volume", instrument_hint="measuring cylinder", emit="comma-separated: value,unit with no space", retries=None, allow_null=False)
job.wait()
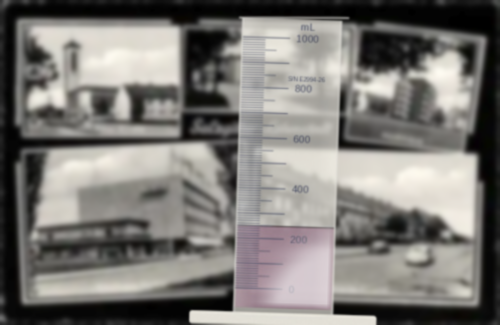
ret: 250,mL
